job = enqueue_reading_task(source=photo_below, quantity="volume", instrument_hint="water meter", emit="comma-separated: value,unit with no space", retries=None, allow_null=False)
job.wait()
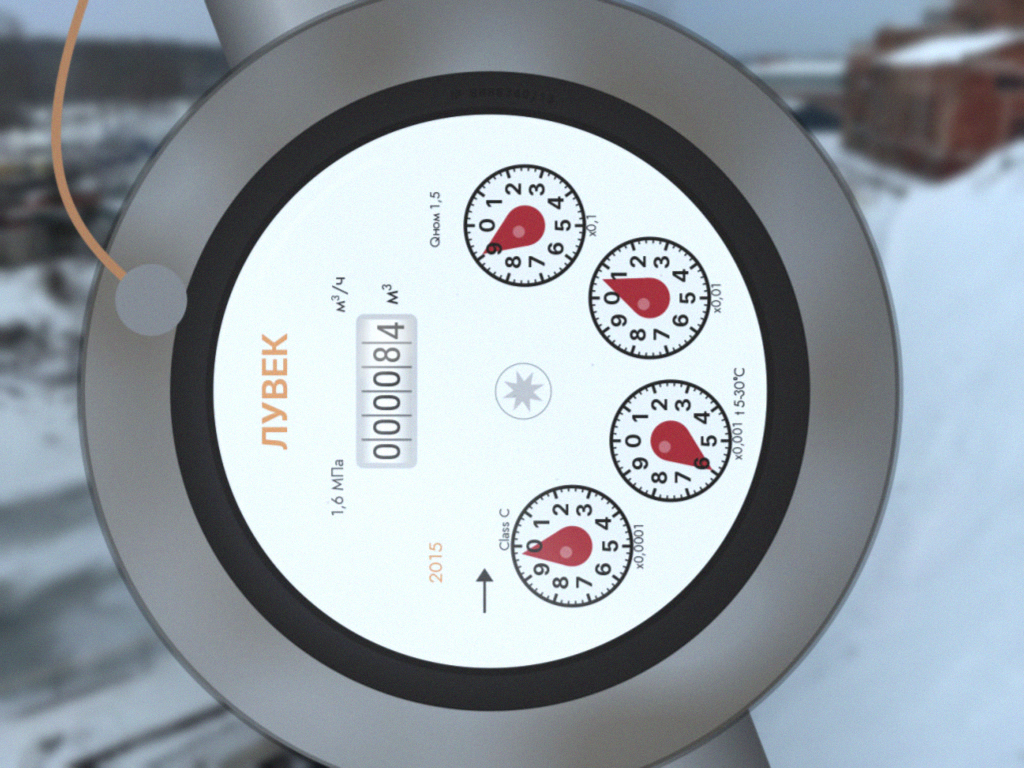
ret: 83.9059,m³
